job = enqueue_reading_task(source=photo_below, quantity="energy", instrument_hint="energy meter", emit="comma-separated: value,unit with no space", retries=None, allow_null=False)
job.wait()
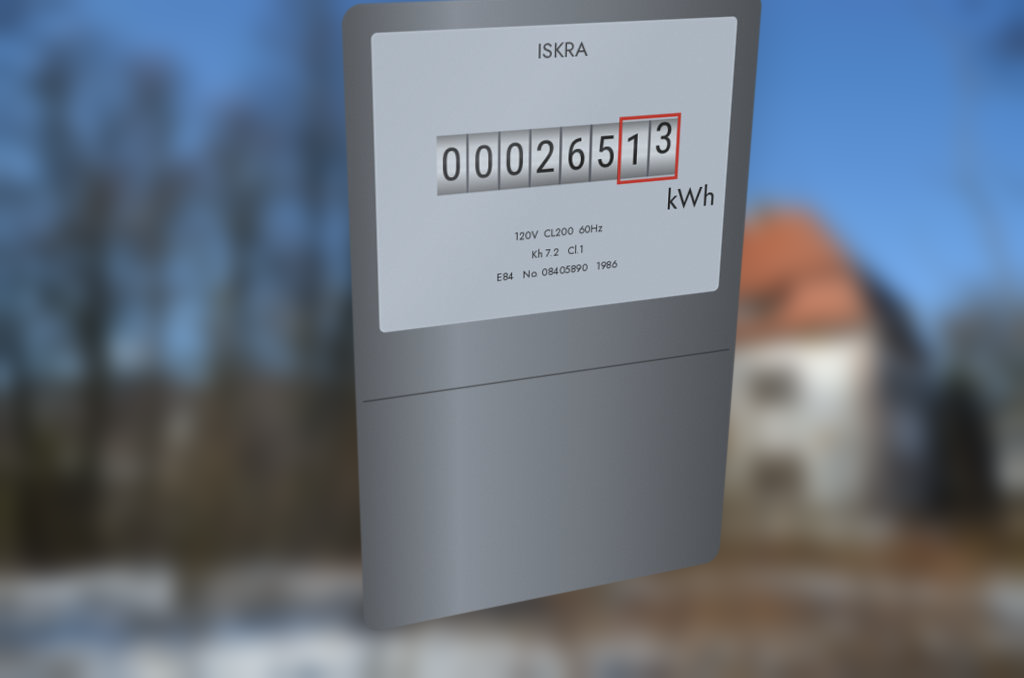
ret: 265.13,kWh
